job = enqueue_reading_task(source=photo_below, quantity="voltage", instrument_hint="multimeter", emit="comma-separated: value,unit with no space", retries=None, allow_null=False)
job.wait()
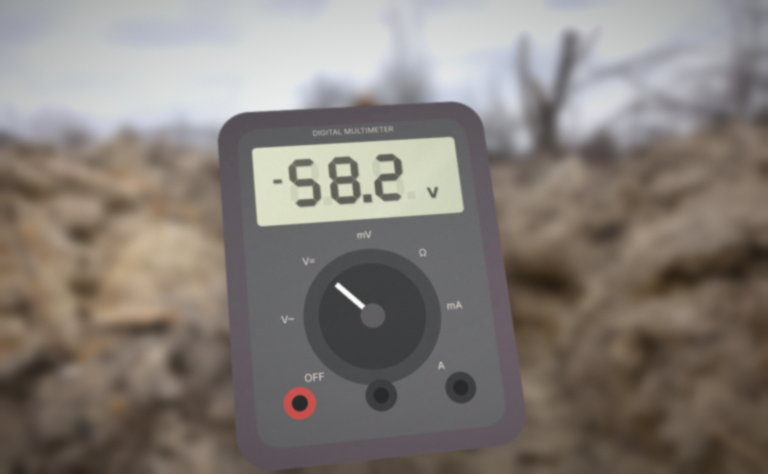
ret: -58.2,V
